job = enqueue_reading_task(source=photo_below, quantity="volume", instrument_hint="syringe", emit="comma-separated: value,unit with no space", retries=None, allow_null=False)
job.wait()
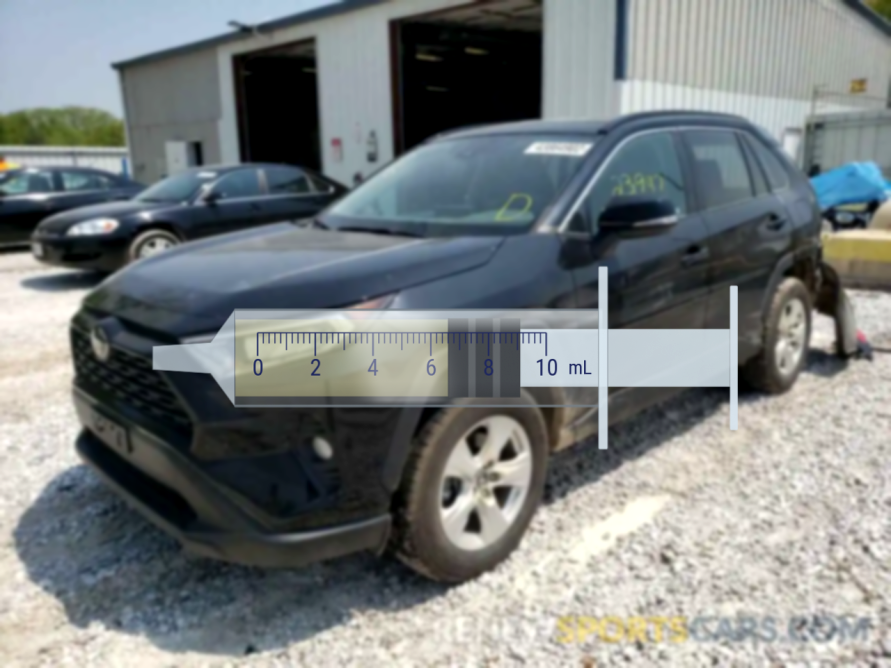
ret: 6.6,mL
